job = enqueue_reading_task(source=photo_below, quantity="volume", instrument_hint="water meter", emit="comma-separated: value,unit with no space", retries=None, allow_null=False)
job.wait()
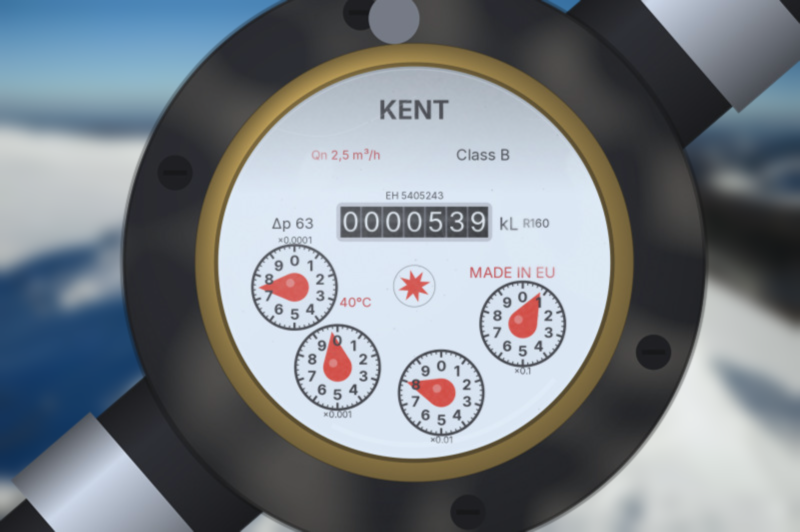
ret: 539.0797,kL
